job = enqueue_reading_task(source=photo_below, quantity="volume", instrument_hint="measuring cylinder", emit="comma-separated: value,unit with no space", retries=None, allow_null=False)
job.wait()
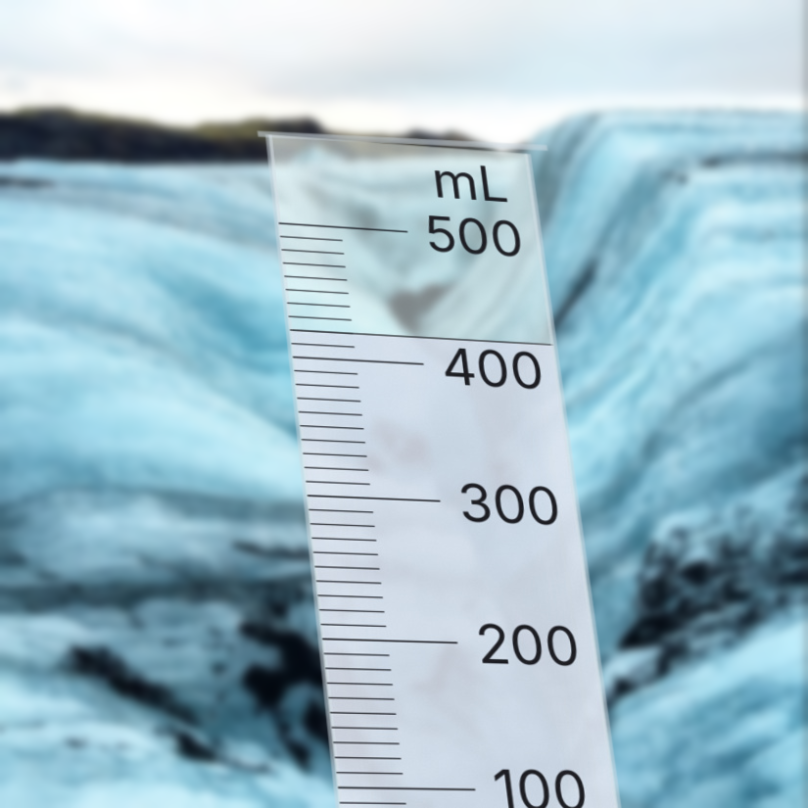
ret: 420,mL
